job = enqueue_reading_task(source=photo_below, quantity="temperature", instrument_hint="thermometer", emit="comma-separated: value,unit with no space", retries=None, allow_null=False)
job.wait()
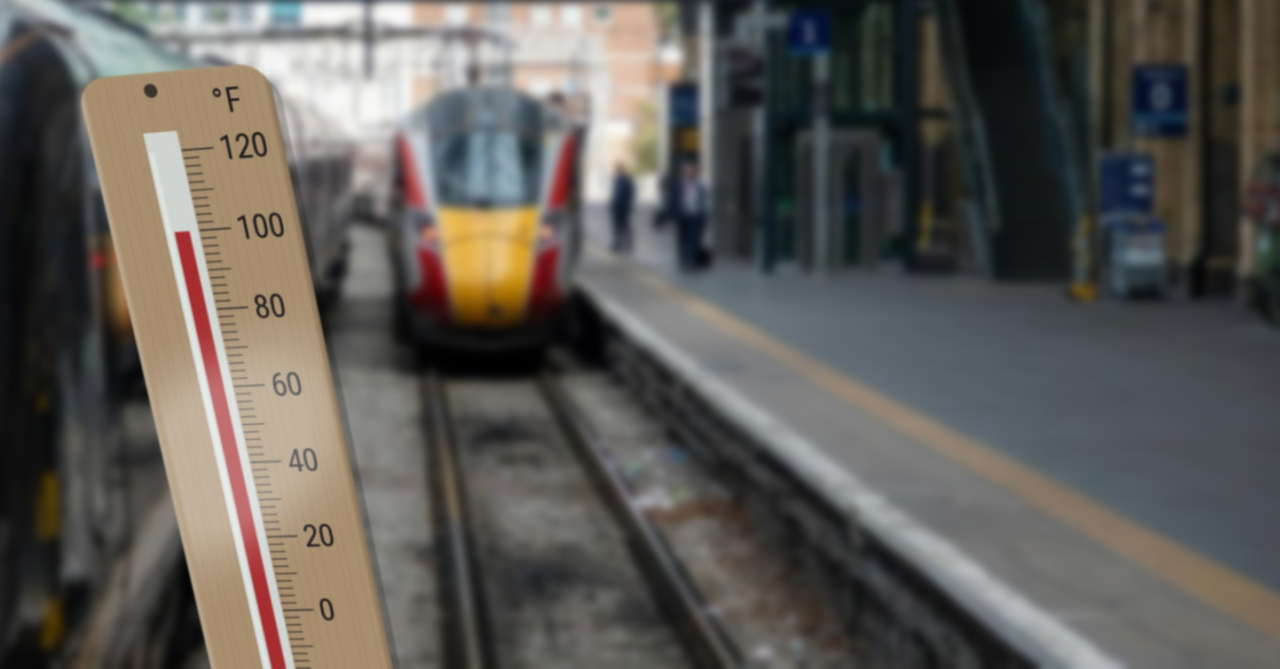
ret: 100,°F
